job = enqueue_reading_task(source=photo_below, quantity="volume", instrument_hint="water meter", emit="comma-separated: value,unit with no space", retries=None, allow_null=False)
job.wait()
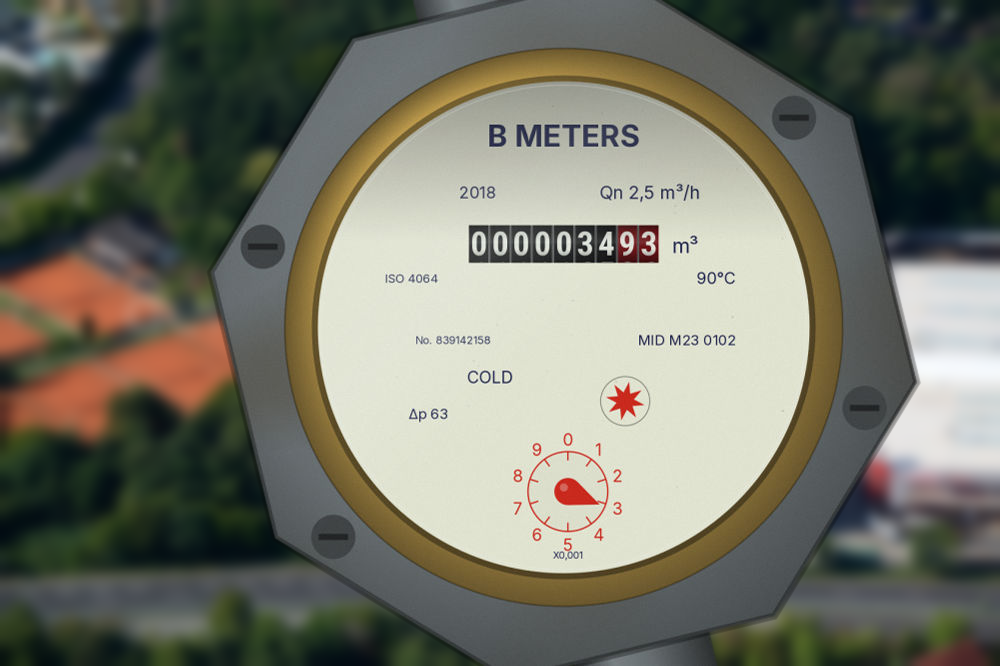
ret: 34.933,m³
